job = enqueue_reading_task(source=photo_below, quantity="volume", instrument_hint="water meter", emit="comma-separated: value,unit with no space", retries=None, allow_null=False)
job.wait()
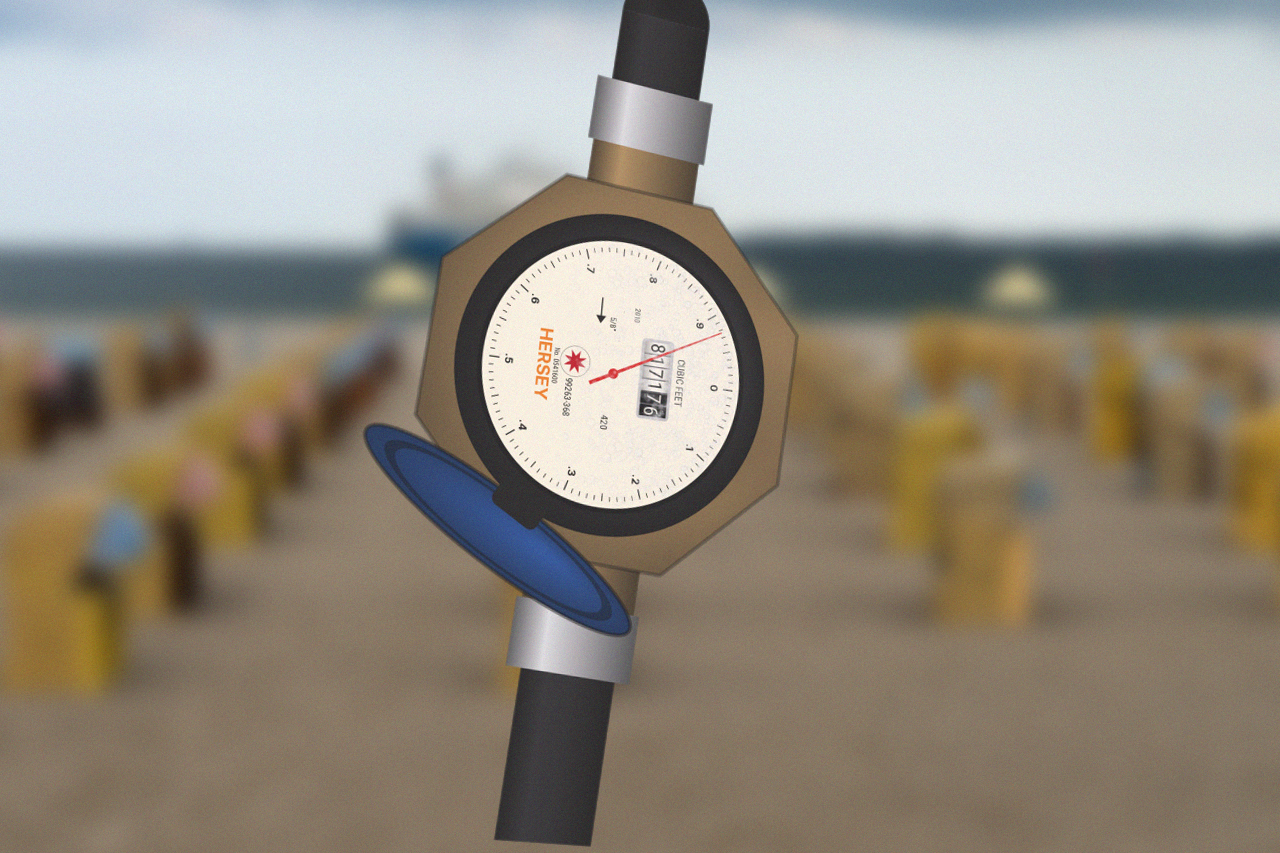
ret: 817175.92,ft³
